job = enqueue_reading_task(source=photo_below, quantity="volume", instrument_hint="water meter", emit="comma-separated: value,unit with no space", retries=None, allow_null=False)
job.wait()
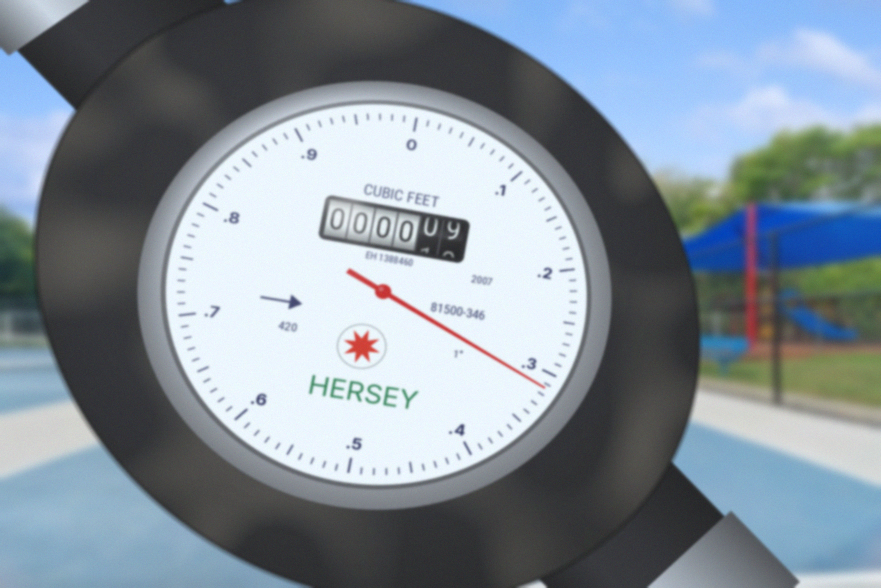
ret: 9.31,ft³
